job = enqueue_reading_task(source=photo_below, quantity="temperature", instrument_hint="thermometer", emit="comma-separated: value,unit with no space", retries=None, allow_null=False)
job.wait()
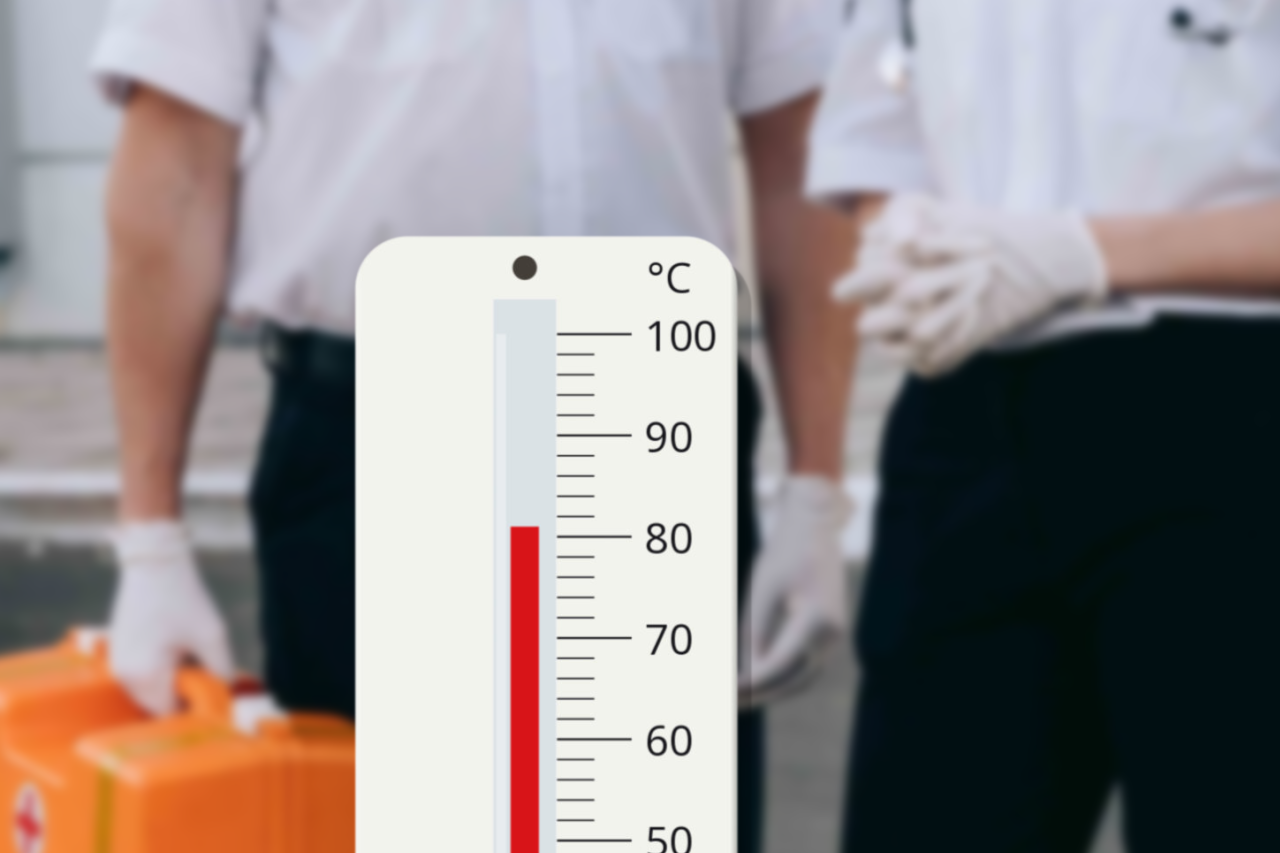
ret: 81,°C
